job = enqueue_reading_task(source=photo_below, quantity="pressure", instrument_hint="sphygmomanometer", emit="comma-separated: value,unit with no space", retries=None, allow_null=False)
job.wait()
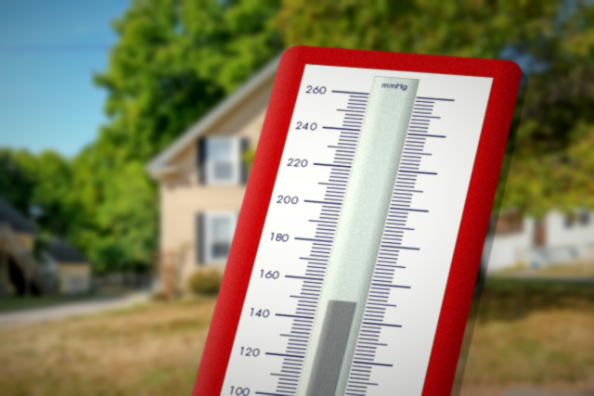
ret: 150,mmHg
